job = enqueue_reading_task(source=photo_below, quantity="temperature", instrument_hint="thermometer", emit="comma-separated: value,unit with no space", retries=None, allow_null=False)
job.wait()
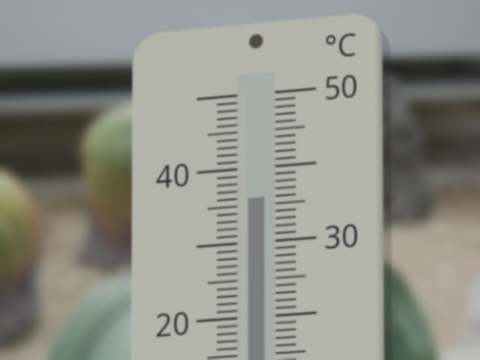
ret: 36,°C
